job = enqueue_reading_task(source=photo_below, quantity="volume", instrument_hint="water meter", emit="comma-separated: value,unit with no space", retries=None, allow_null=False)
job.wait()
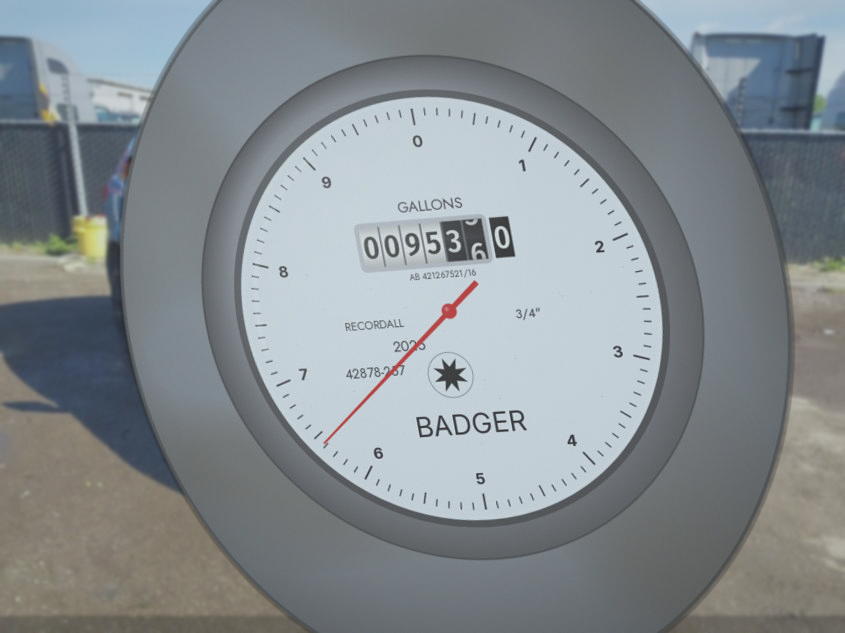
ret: 95356.4,gal
